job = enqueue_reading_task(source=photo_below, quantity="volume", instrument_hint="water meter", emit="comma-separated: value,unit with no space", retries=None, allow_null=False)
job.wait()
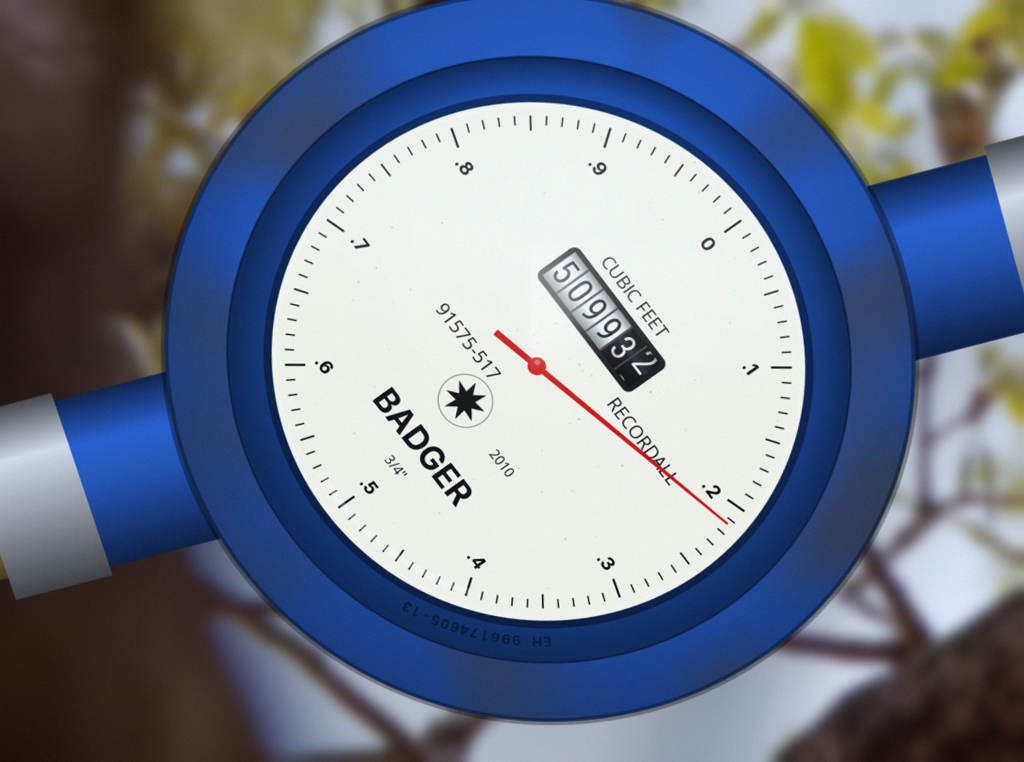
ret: 509932.21,ft³
